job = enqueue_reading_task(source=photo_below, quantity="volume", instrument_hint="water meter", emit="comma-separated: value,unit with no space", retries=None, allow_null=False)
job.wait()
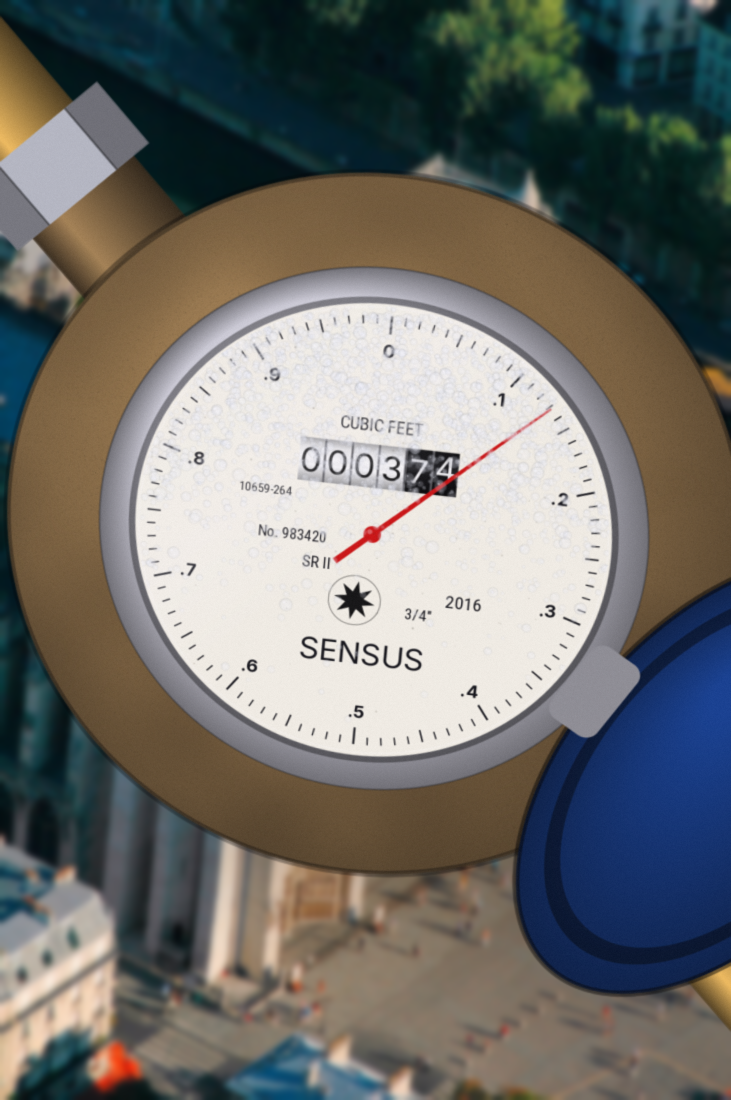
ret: 374.13,ft³
